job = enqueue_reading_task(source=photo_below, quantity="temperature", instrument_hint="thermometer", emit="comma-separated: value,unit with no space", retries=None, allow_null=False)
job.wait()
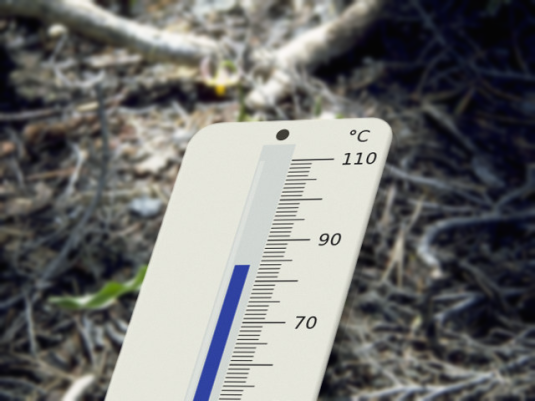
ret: 84,°C
